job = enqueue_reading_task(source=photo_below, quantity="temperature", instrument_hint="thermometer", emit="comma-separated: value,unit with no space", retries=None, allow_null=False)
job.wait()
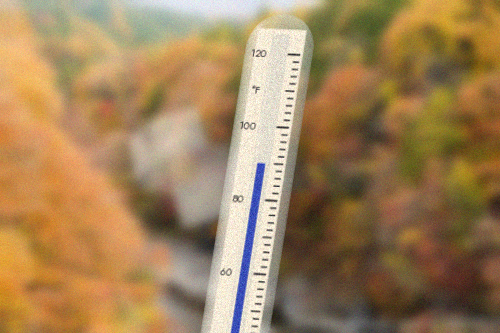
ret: 90,°F
